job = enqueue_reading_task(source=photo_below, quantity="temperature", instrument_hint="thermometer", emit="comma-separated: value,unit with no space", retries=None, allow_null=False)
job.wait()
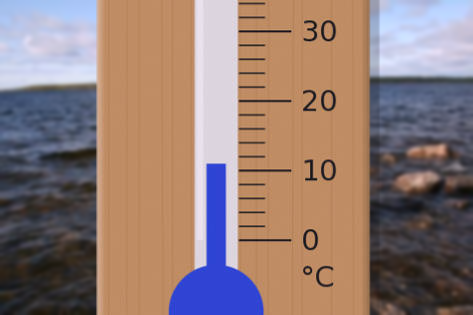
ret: 11,°C
